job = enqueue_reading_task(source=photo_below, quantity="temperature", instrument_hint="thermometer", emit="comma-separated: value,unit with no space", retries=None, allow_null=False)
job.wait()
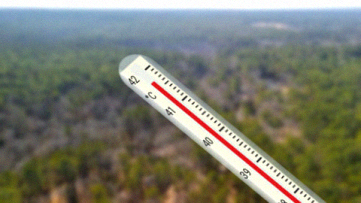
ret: 41.7,°C
